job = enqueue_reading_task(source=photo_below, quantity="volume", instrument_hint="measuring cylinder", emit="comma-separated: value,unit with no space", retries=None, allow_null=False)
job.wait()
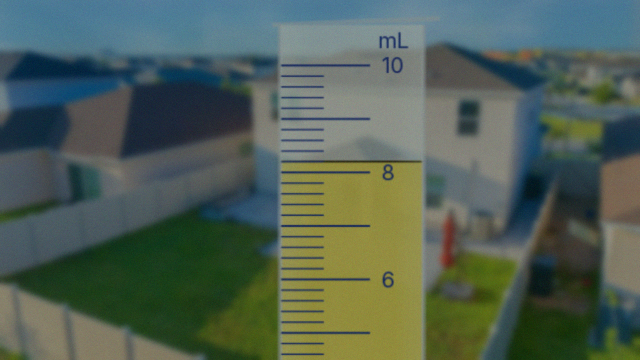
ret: 8.2,mL
